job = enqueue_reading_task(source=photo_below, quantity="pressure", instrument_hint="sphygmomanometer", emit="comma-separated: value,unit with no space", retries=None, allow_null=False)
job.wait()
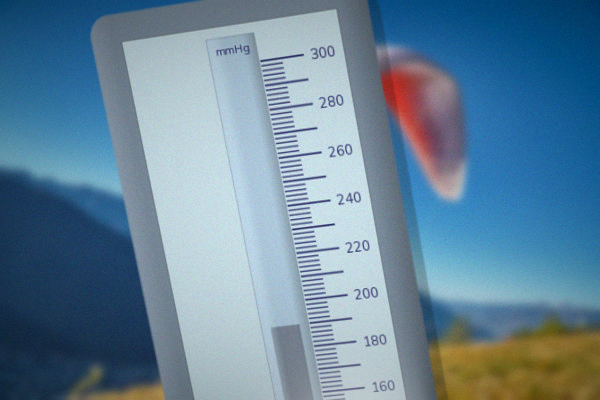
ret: 190,mmHg
